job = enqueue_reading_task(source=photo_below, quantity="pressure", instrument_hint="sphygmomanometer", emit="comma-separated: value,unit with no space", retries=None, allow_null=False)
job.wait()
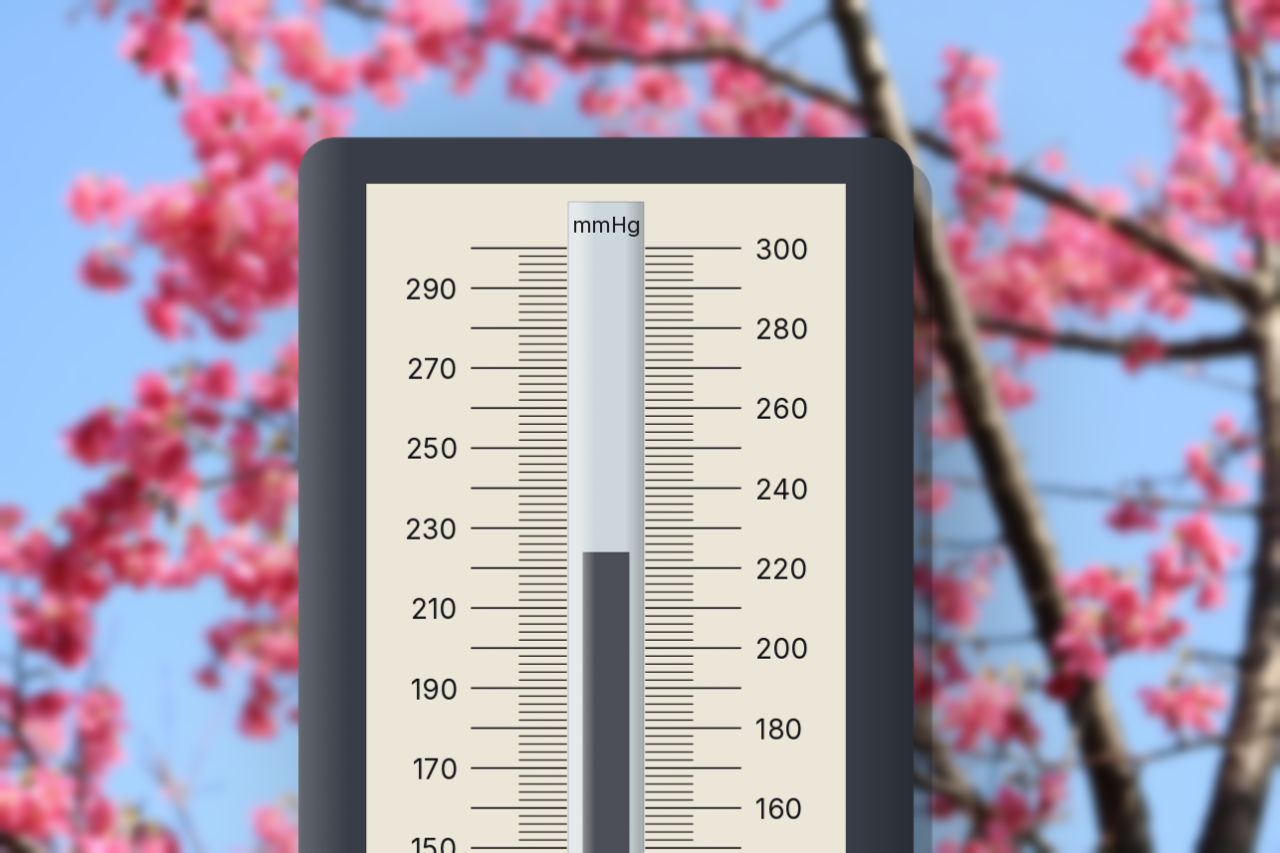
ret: 224,mmHg
